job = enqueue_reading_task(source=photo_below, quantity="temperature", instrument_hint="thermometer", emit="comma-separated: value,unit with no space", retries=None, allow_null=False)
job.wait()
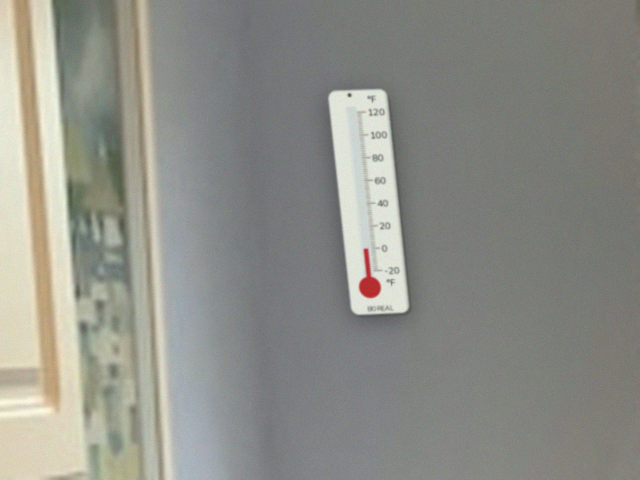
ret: 0,°F
